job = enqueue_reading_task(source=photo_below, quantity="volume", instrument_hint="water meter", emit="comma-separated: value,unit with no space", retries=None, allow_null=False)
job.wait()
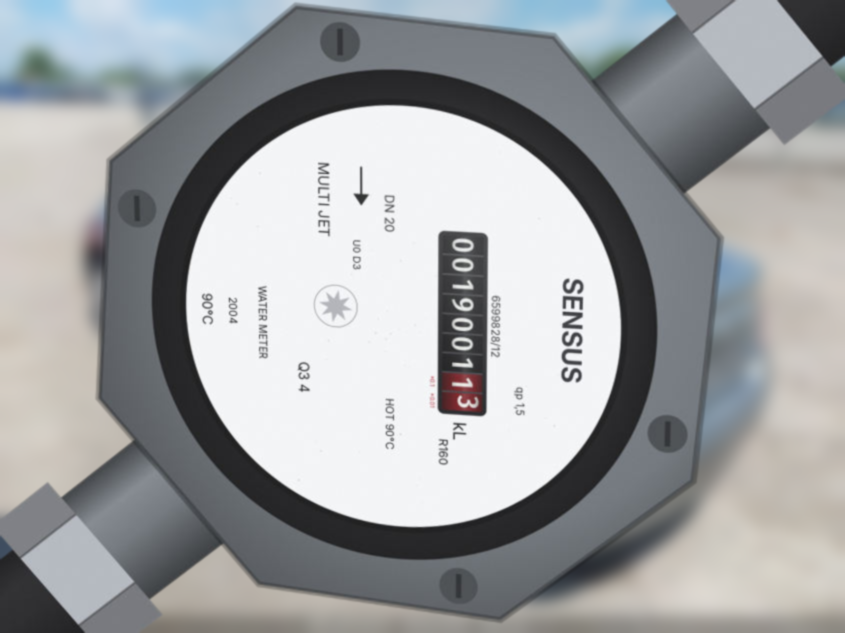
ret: 19001.13,kL
